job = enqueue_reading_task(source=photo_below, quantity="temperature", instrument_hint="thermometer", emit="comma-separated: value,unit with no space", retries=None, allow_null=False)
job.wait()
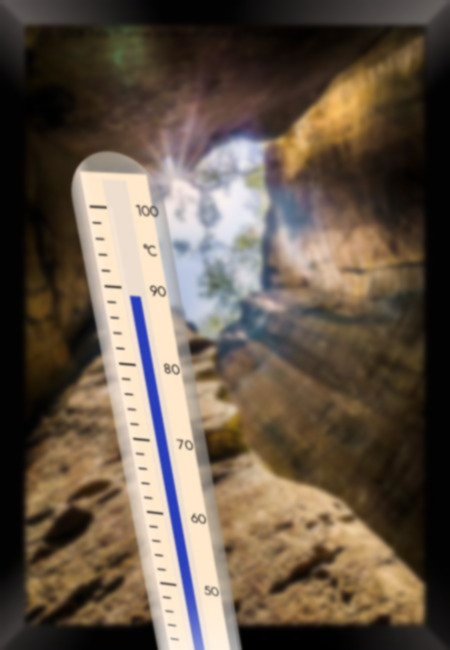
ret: 89,°C
